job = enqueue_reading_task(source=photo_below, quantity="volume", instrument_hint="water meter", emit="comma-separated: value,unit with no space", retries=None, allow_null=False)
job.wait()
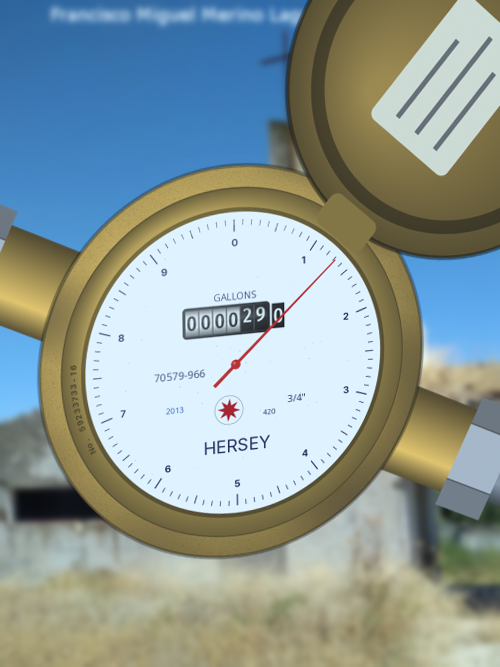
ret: 291.3,gal
